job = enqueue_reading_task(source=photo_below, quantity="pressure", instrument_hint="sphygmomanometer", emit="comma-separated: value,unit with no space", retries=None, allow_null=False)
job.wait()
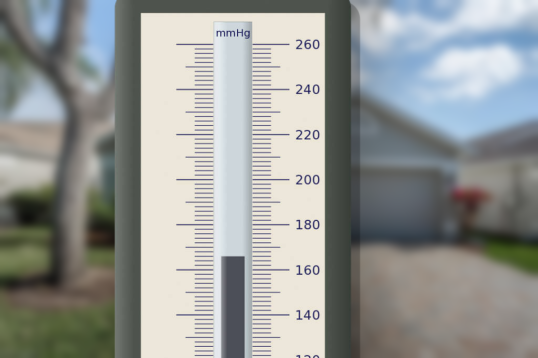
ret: 166,mmHg
